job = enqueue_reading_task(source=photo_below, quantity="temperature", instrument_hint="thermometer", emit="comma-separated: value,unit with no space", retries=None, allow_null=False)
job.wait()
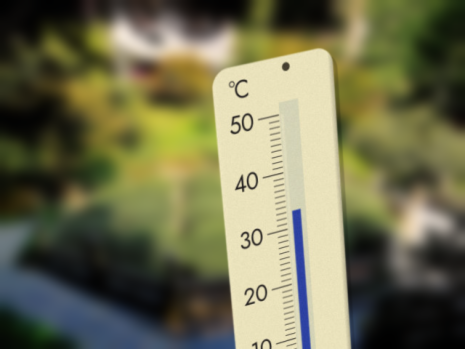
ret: 33,°C
